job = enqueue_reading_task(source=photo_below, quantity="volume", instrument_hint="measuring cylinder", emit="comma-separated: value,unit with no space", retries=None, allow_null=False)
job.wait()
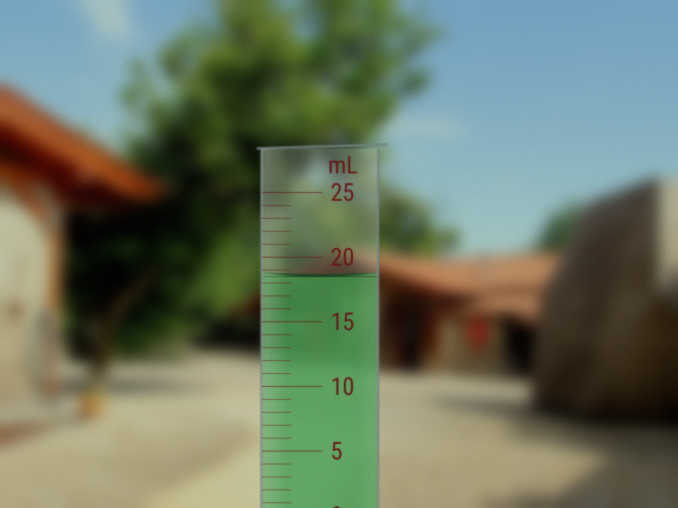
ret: 18.5,mL
